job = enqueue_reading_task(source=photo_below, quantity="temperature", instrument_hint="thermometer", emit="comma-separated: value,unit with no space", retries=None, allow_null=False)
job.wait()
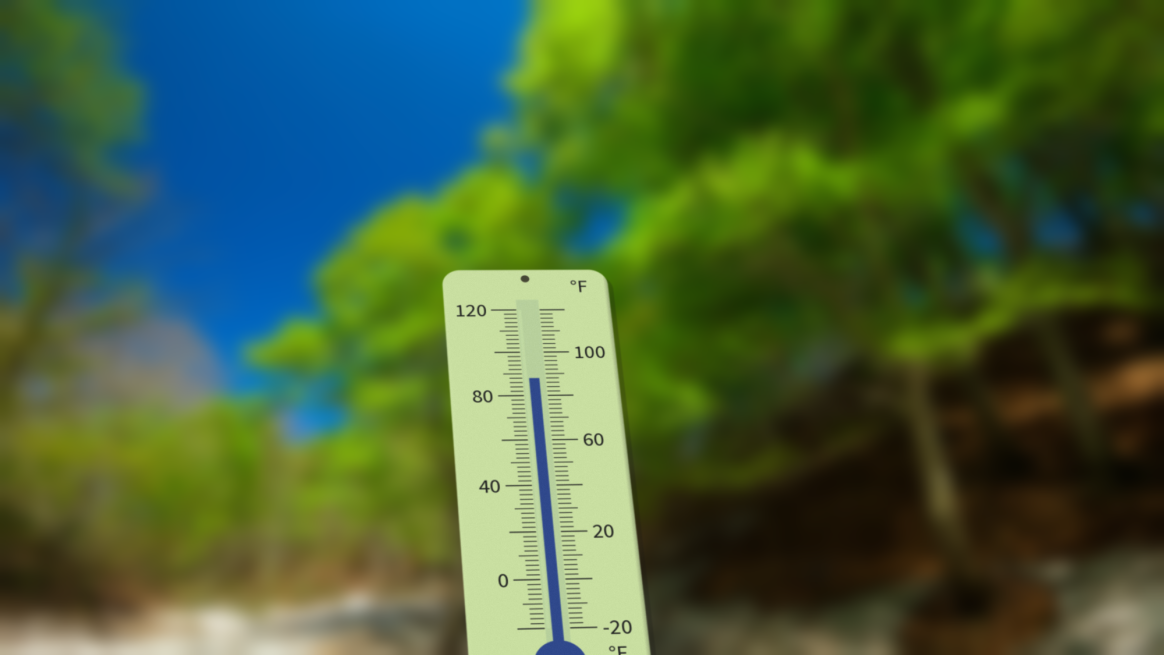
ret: 88,°F
